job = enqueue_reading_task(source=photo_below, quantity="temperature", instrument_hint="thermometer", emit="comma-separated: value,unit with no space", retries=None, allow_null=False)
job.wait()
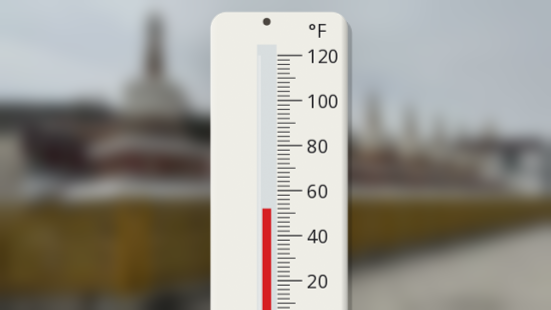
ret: 52,°F
